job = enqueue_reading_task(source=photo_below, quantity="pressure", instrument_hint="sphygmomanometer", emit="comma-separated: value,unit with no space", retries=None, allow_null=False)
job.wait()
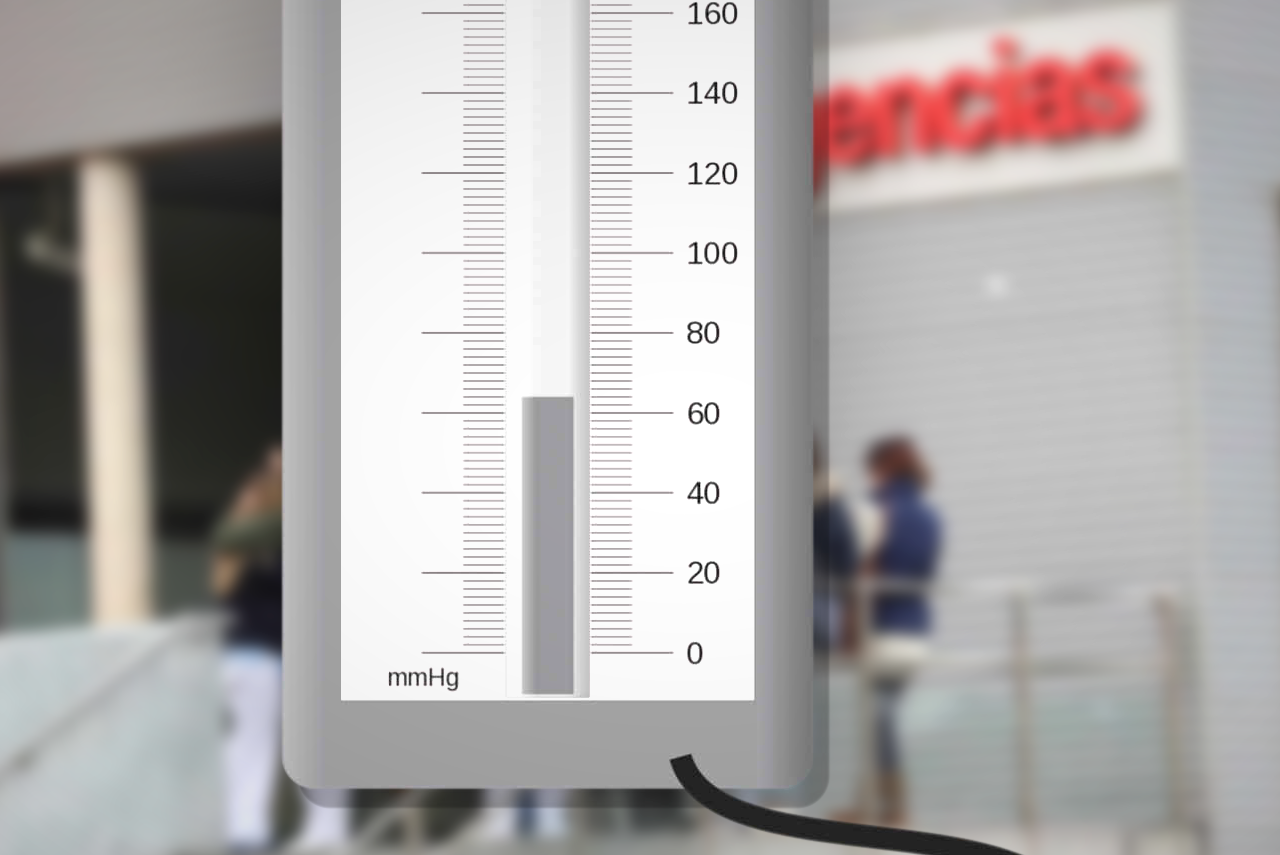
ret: 64,mmHg
